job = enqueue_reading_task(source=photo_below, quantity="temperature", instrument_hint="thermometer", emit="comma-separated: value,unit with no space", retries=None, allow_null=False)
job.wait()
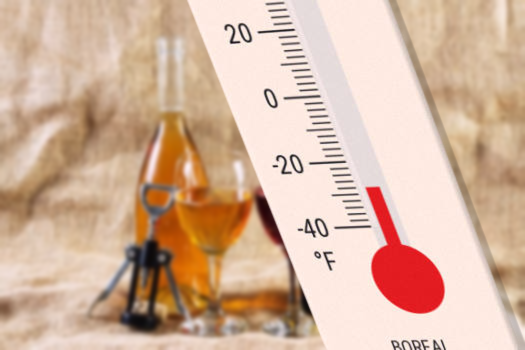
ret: -28,°F
